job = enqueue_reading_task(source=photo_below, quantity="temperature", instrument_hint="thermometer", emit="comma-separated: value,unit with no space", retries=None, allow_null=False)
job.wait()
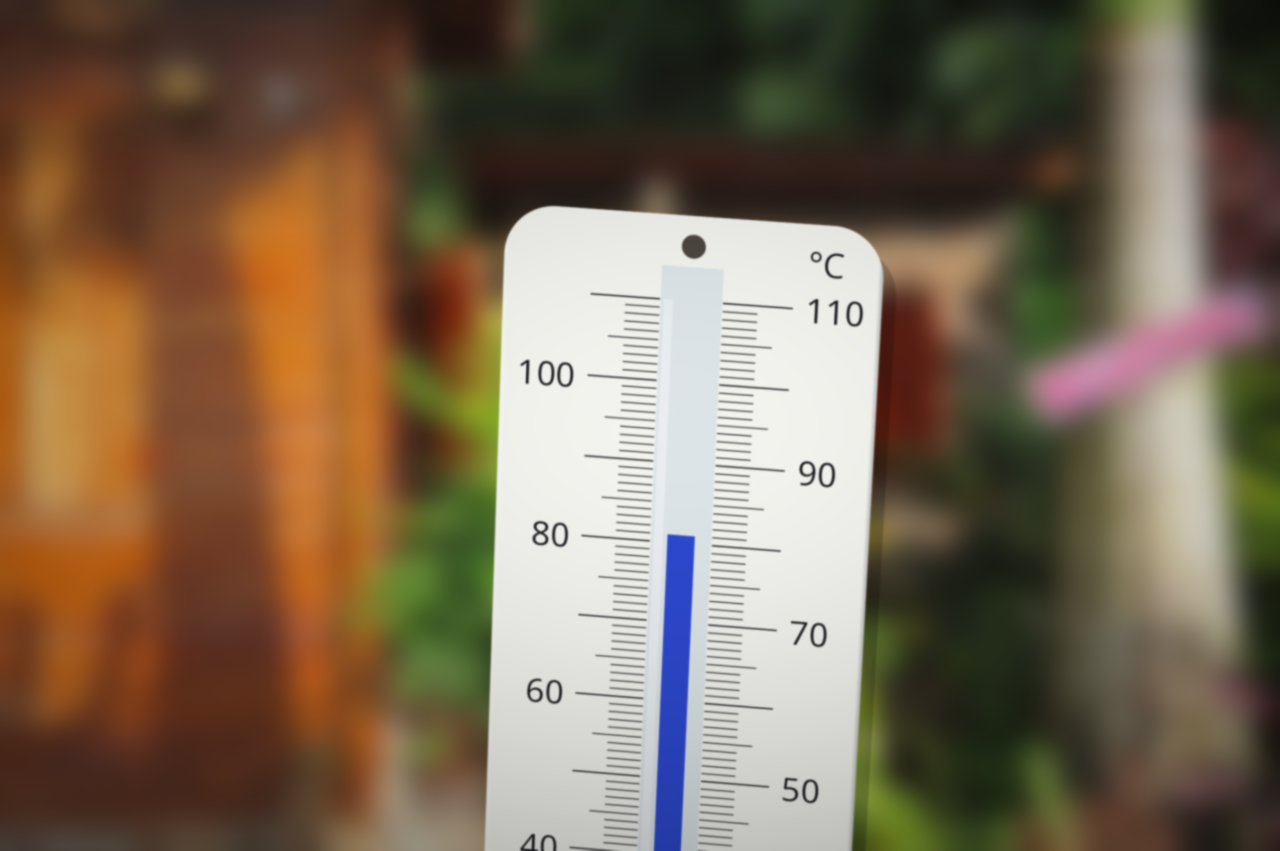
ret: 81,°C
